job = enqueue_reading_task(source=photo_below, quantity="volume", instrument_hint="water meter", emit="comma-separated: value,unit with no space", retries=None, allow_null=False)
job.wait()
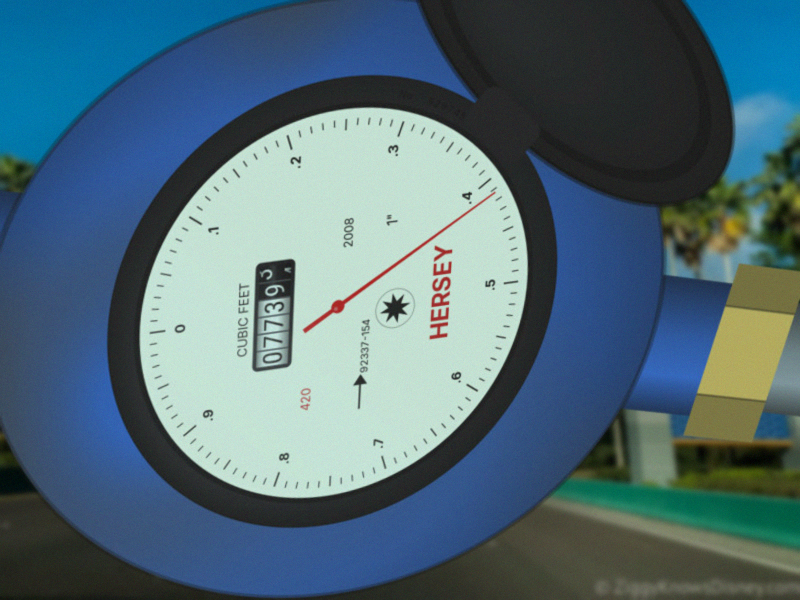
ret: 77393.41,ft³
